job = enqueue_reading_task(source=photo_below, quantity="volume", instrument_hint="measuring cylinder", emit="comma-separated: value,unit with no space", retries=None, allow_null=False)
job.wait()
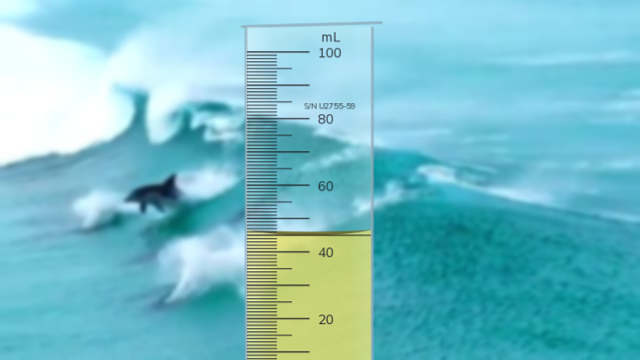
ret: 45,mL
